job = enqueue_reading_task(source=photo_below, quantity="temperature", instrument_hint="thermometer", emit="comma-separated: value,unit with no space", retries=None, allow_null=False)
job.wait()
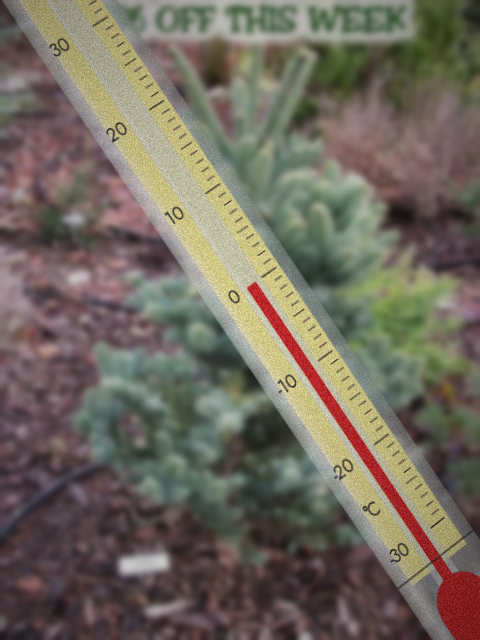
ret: 0,°C
